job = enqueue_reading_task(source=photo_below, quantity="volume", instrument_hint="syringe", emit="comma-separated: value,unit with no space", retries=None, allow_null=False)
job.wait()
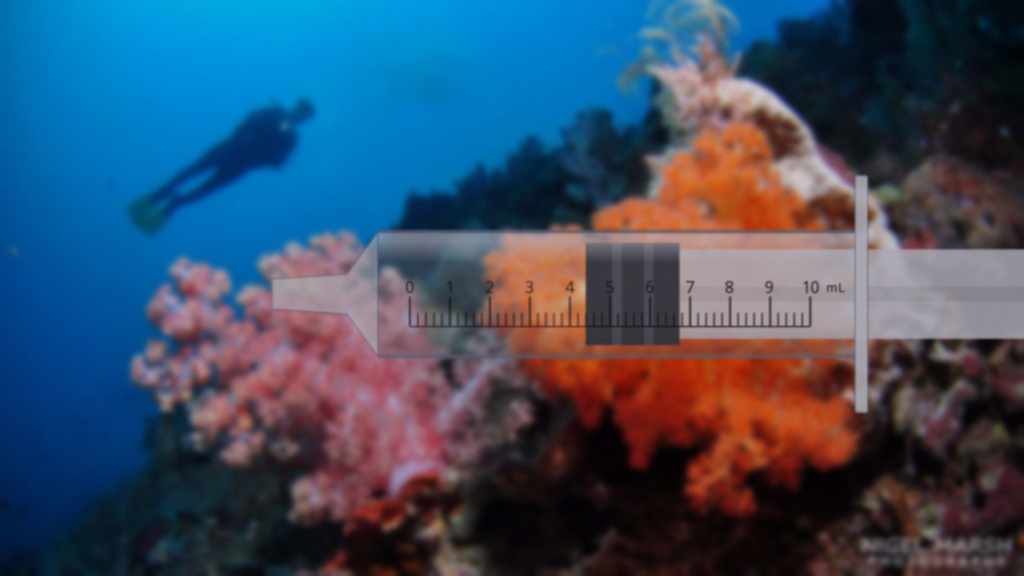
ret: 4.4,mL
